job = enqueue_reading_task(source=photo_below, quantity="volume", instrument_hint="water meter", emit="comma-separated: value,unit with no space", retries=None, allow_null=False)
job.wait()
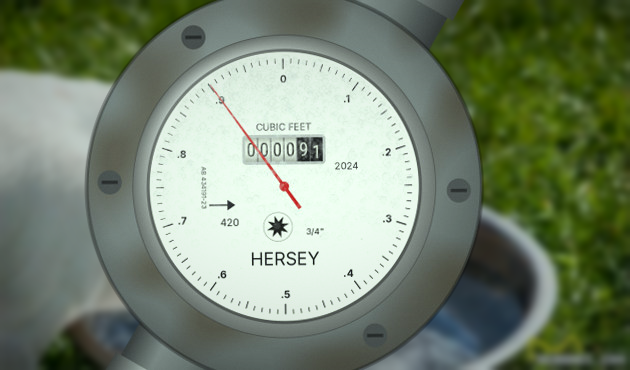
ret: 90.90,ft³
